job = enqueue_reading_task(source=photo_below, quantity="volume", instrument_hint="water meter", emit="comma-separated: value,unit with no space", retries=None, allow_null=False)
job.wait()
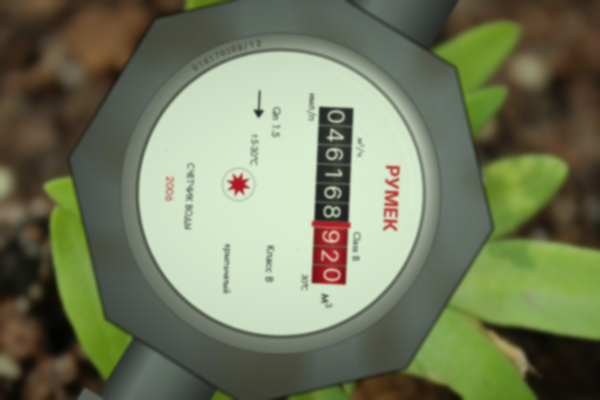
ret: 46168.920,m³
